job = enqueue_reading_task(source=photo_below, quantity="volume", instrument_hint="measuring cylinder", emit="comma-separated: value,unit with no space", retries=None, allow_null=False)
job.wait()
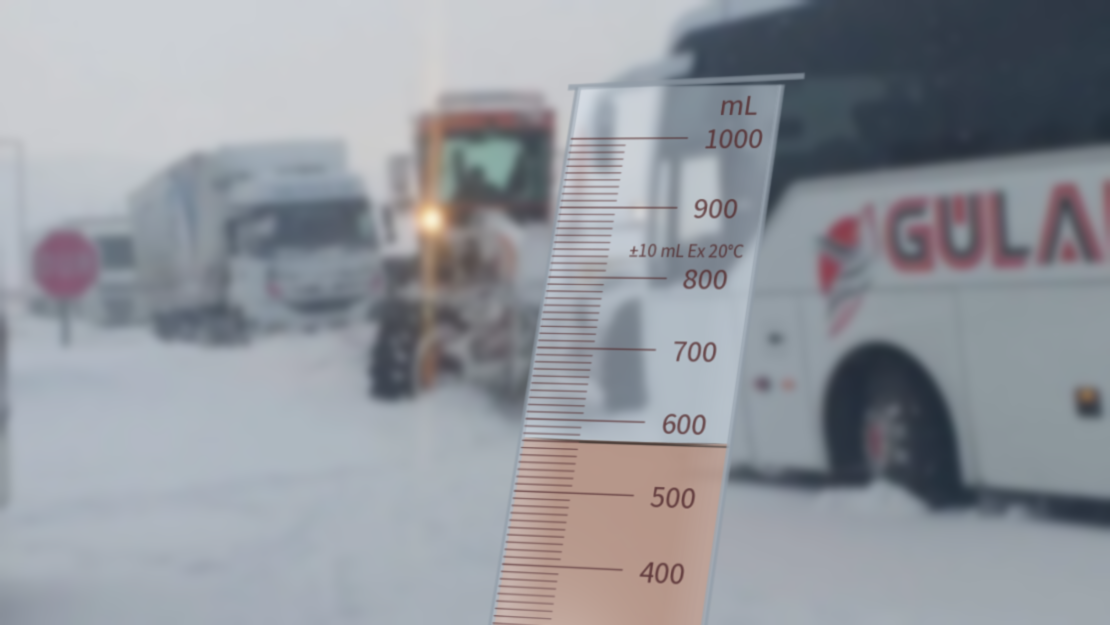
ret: 570,mL
